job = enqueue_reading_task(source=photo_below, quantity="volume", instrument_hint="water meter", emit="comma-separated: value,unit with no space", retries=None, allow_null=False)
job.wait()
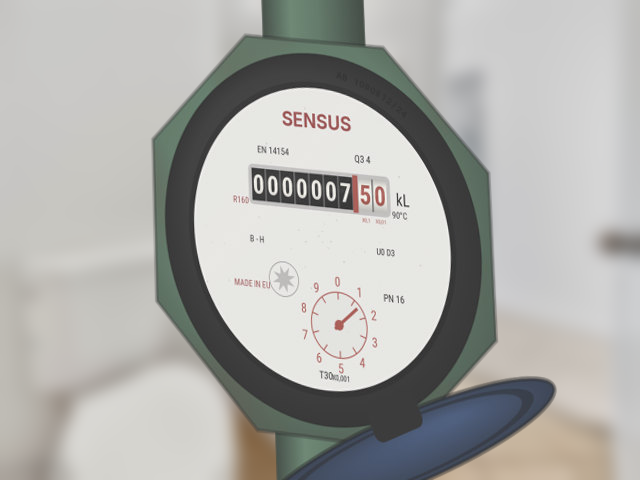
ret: 7.501,kL
